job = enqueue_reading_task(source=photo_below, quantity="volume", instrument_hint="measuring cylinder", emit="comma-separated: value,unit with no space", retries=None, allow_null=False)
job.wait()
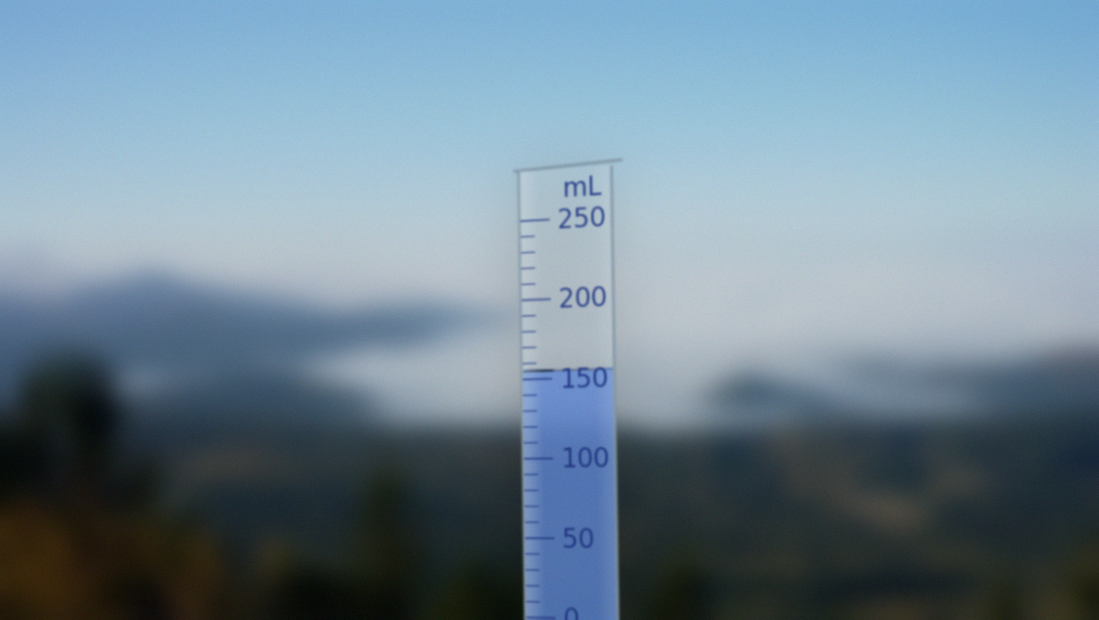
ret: 155,mL
